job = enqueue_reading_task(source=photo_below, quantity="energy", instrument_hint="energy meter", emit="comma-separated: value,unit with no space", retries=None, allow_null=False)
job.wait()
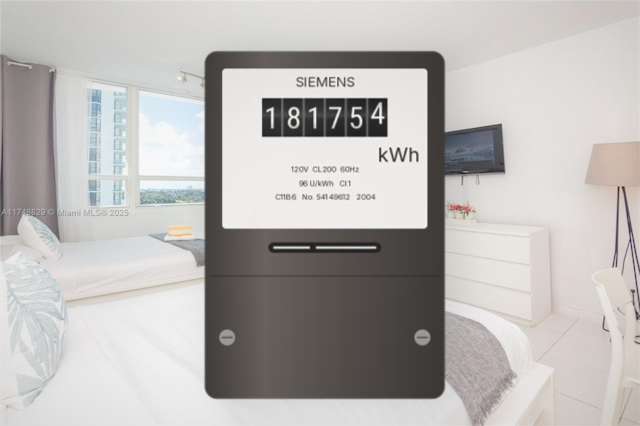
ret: 181754,kWh
